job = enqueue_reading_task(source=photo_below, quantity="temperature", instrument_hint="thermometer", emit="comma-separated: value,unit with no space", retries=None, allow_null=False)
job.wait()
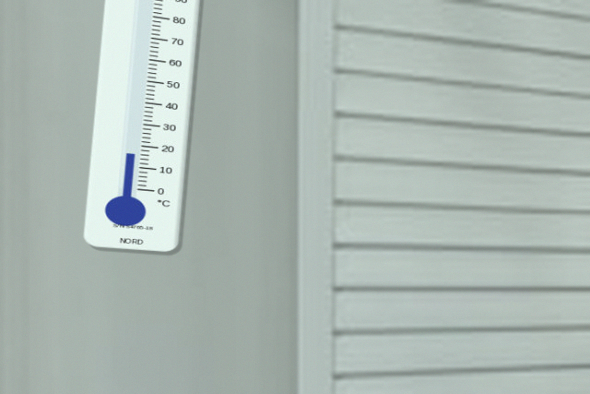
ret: 16,°C
